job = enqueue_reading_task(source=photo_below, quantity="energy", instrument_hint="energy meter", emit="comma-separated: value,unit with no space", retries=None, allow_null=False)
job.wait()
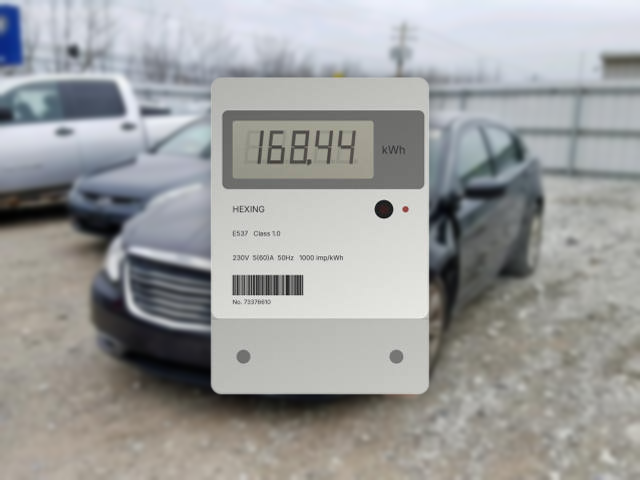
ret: 168.44,kWh
